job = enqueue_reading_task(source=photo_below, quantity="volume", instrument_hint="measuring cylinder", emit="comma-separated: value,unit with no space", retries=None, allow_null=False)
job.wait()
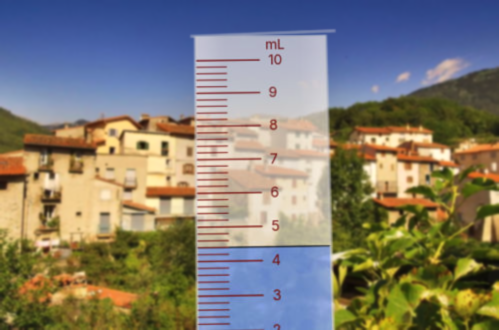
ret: 4.4,mL
